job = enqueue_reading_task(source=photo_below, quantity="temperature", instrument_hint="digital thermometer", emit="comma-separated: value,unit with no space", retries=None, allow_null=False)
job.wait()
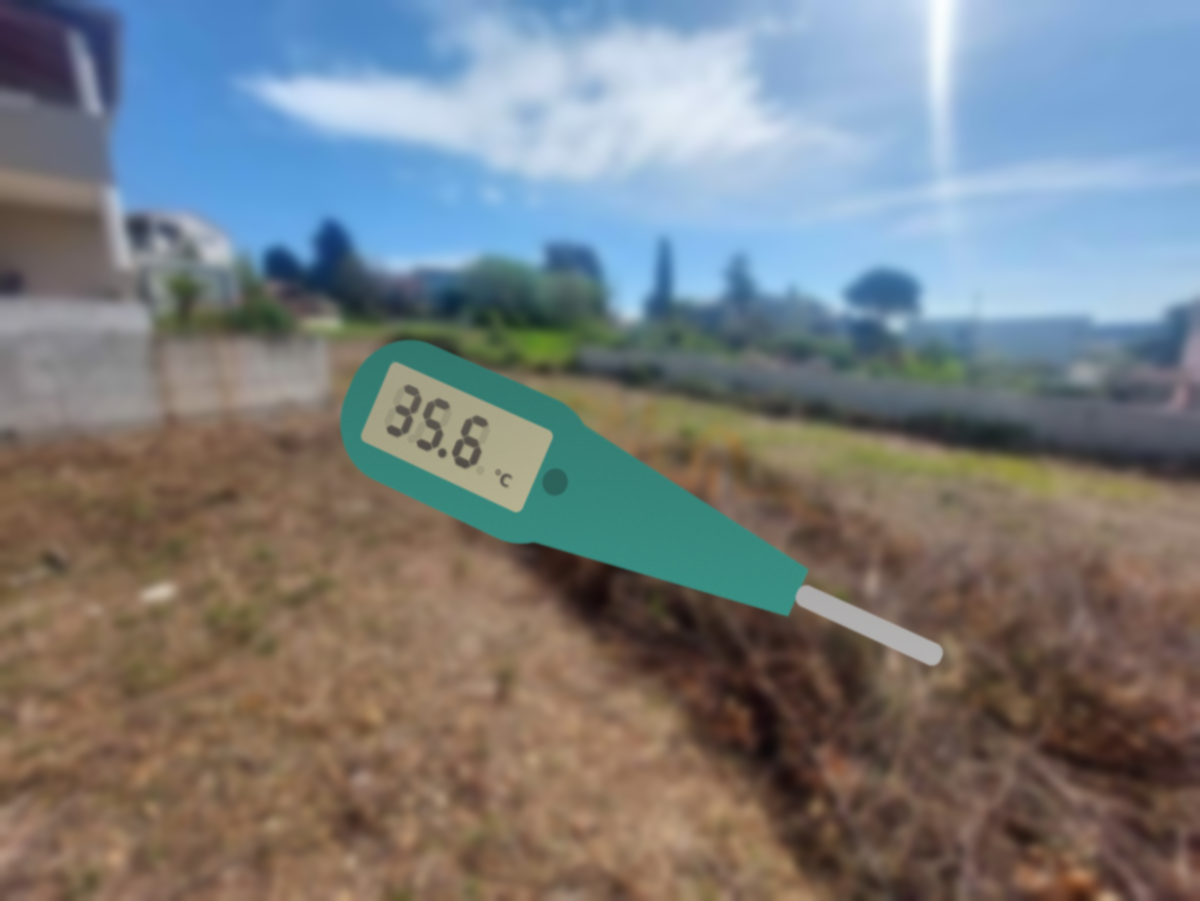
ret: 35.6,°C
